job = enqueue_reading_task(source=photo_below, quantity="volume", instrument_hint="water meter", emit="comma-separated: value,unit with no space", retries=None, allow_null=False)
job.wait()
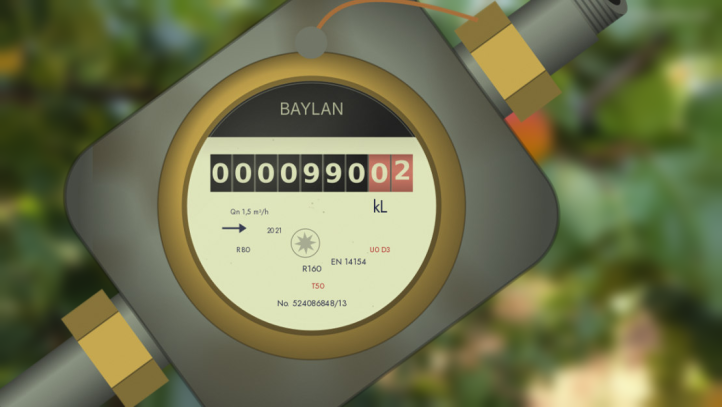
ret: 990.02,kL
